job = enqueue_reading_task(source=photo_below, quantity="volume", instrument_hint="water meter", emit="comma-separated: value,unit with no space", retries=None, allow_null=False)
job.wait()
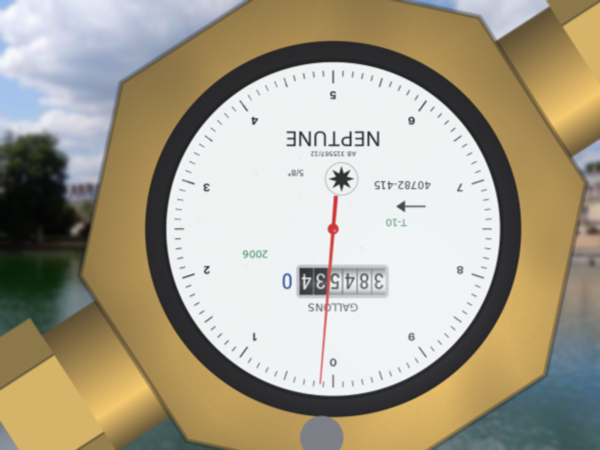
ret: 3845340.1,gal
